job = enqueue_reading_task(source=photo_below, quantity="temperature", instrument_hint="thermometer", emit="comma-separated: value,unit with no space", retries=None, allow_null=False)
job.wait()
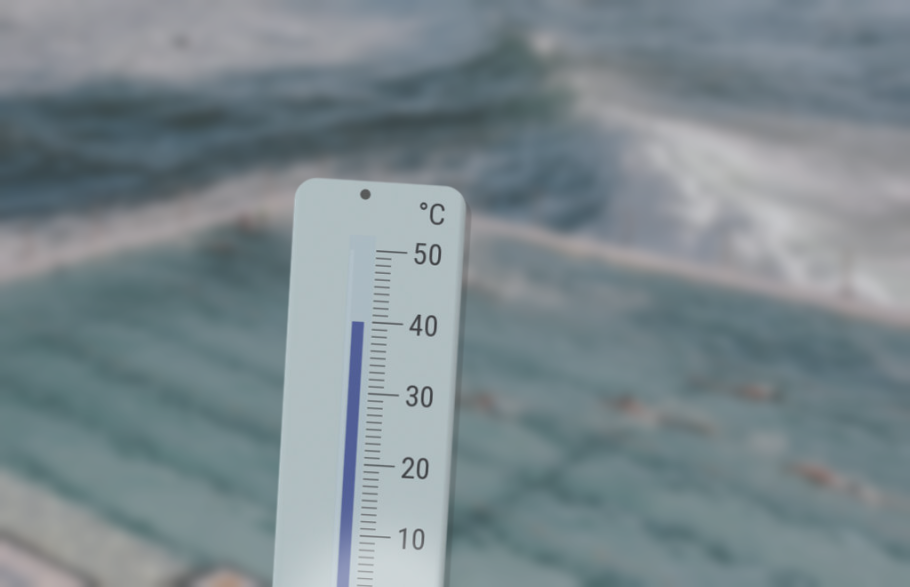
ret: 40,°C
